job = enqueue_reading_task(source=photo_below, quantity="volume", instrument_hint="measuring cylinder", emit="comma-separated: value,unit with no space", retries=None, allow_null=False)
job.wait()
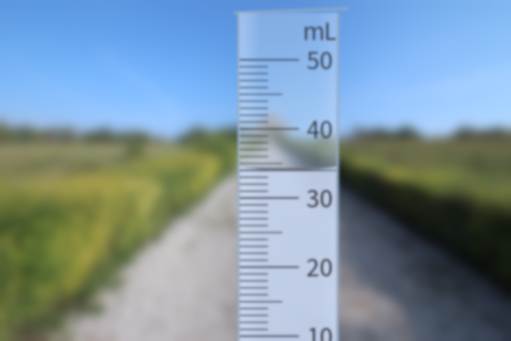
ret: 34,mL
